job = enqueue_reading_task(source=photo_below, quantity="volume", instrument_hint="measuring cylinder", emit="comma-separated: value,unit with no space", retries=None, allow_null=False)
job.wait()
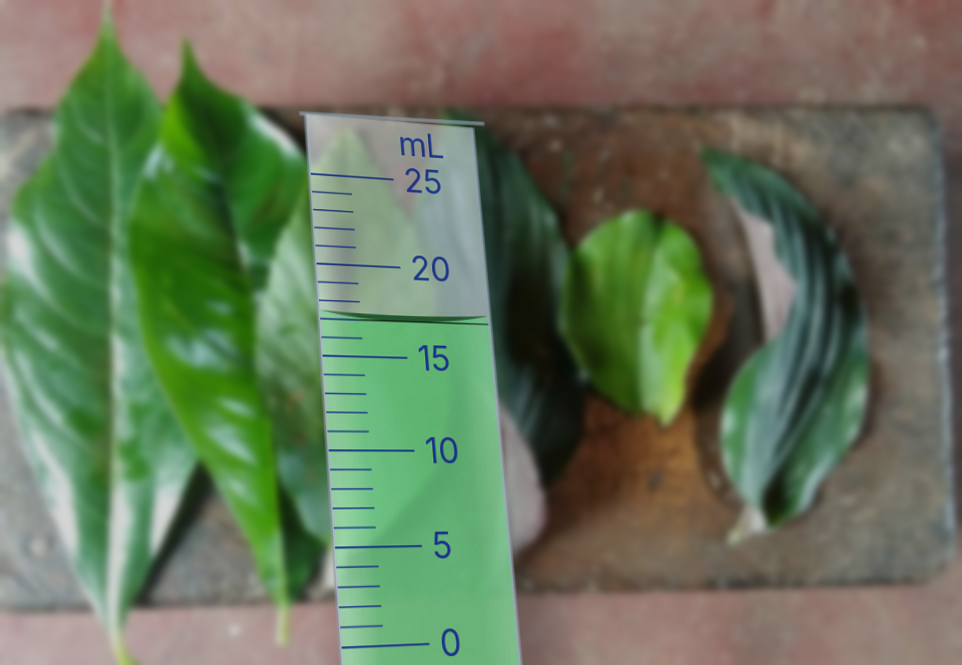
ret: 17,mL
